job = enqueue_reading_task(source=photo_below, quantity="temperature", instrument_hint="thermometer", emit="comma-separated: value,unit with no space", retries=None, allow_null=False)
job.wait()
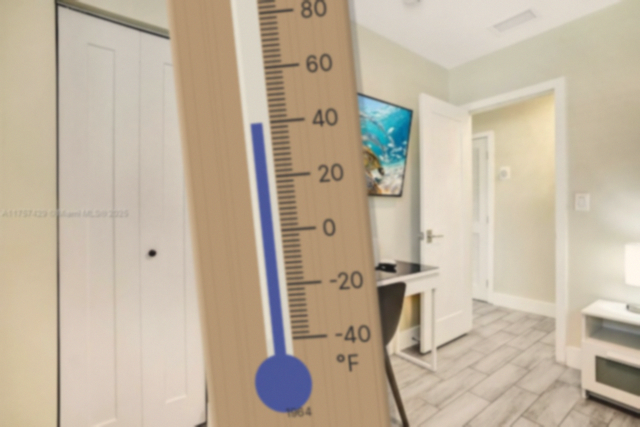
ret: 40,°F
